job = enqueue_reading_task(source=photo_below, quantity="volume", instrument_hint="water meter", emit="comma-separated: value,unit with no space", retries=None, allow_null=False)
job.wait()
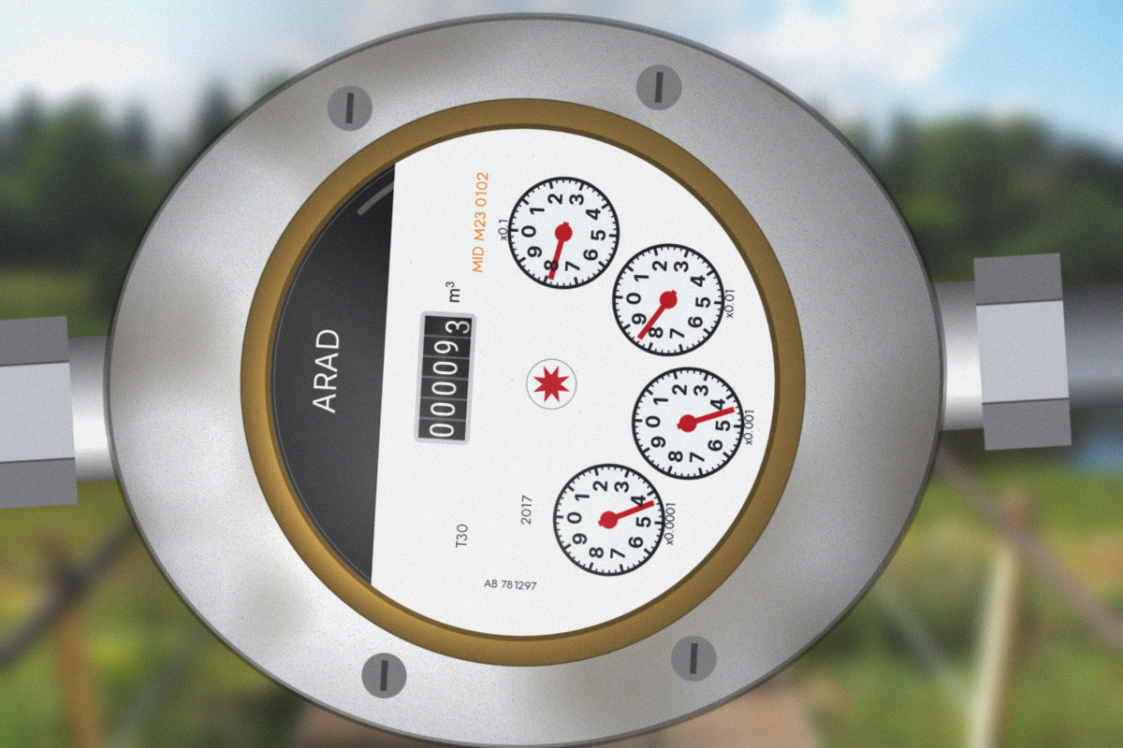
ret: 92.7844,m³
